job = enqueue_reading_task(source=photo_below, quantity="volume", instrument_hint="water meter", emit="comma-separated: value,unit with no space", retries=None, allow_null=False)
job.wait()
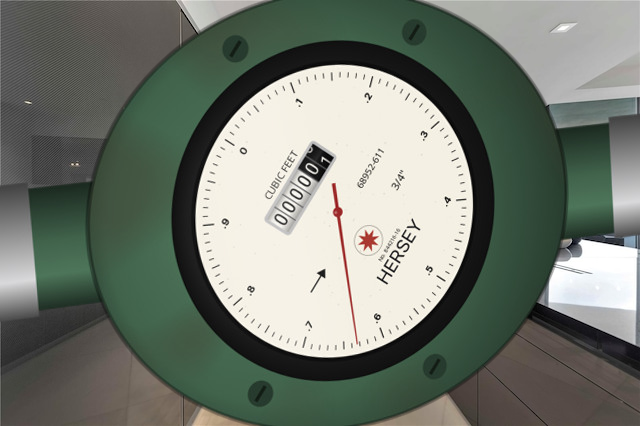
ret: 0.63,ft³
